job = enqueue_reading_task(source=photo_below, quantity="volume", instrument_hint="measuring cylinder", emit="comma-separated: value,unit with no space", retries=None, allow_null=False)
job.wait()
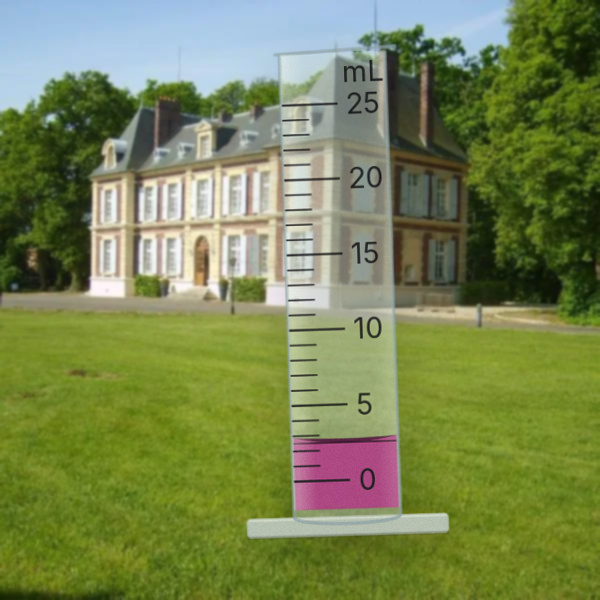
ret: 2.5,mL
